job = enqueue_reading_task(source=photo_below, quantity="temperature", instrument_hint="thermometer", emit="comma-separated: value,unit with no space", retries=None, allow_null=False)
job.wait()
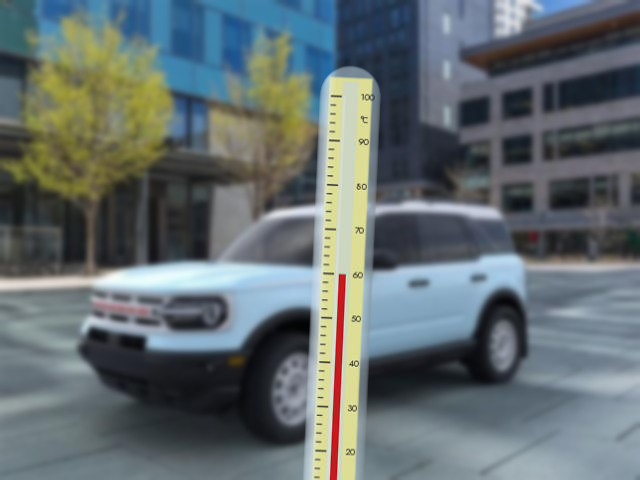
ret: 60,°C
